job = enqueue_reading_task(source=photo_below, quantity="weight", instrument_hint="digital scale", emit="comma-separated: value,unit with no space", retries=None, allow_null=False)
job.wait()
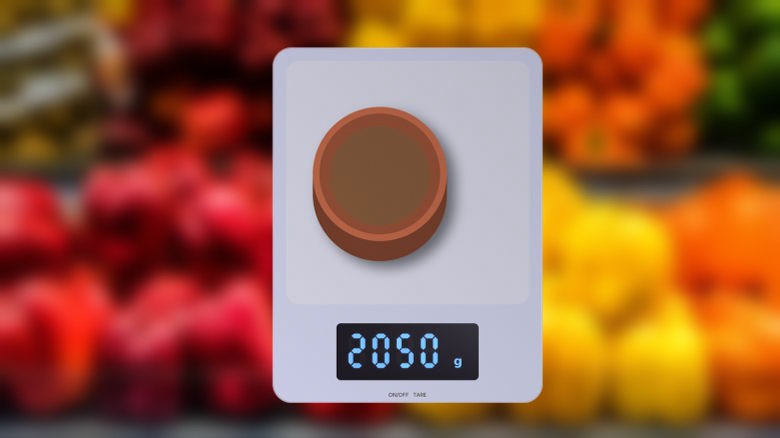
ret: 2050,g
